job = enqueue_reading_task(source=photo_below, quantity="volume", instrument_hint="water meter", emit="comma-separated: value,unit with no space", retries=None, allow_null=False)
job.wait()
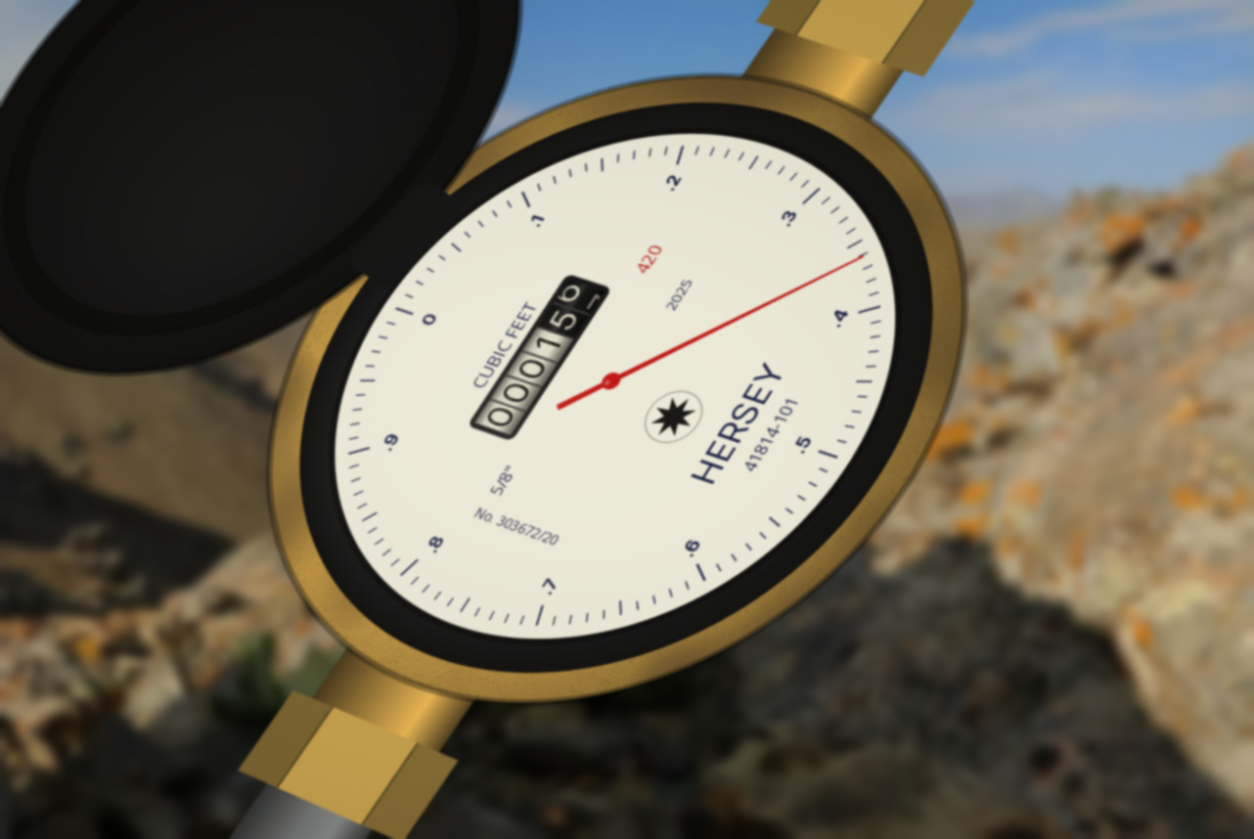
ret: 156.36,ft³
